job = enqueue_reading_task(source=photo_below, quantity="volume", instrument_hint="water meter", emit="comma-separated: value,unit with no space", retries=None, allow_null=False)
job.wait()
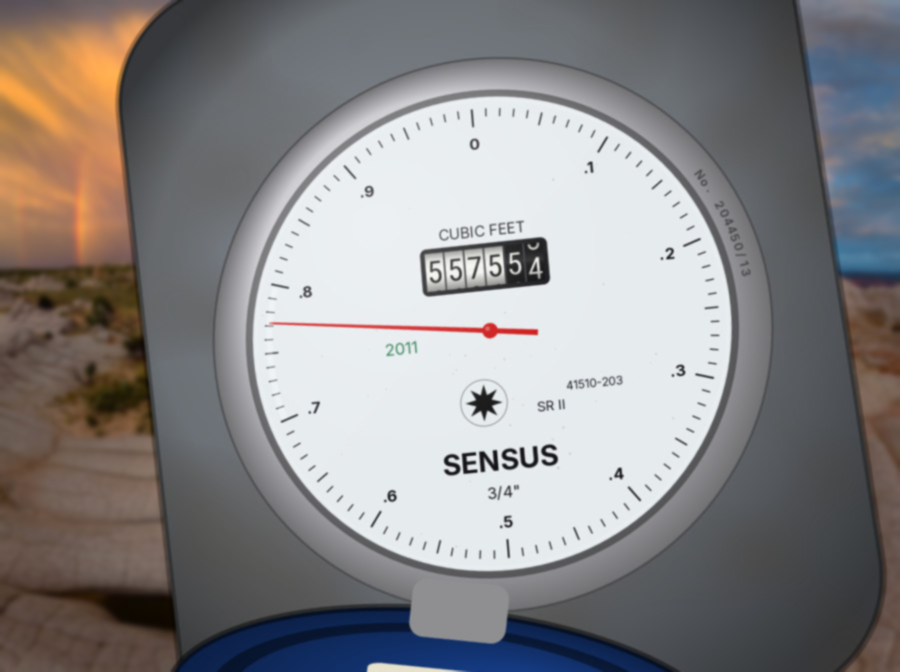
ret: 557553.77,ft³
